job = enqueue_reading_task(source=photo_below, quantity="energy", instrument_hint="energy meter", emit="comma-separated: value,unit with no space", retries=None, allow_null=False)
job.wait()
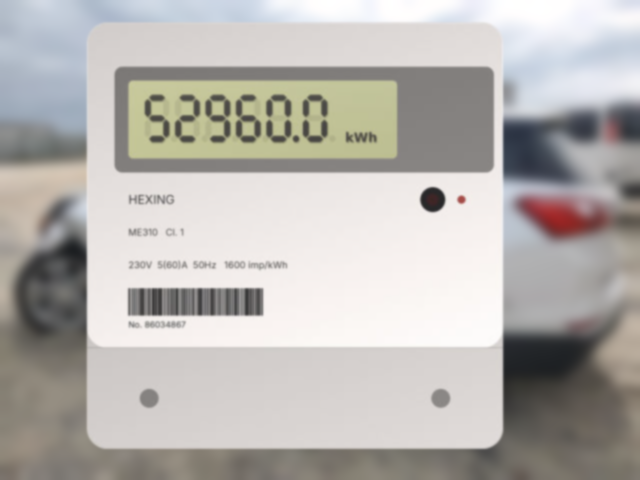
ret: 52960.0,kWh
